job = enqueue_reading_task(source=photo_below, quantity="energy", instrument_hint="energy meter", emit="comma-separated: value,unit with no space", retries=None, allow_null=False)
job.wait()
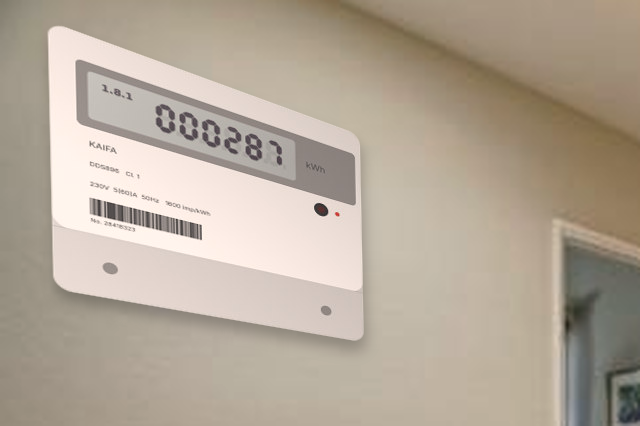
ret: 287,kWh
